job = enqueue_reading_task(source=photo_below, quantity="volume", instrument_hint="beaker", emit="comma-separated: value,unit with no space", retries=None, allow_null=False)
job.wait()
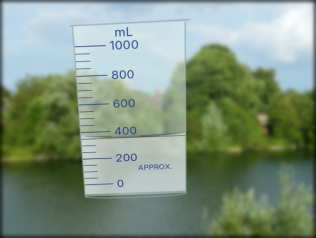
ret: 350,mL
